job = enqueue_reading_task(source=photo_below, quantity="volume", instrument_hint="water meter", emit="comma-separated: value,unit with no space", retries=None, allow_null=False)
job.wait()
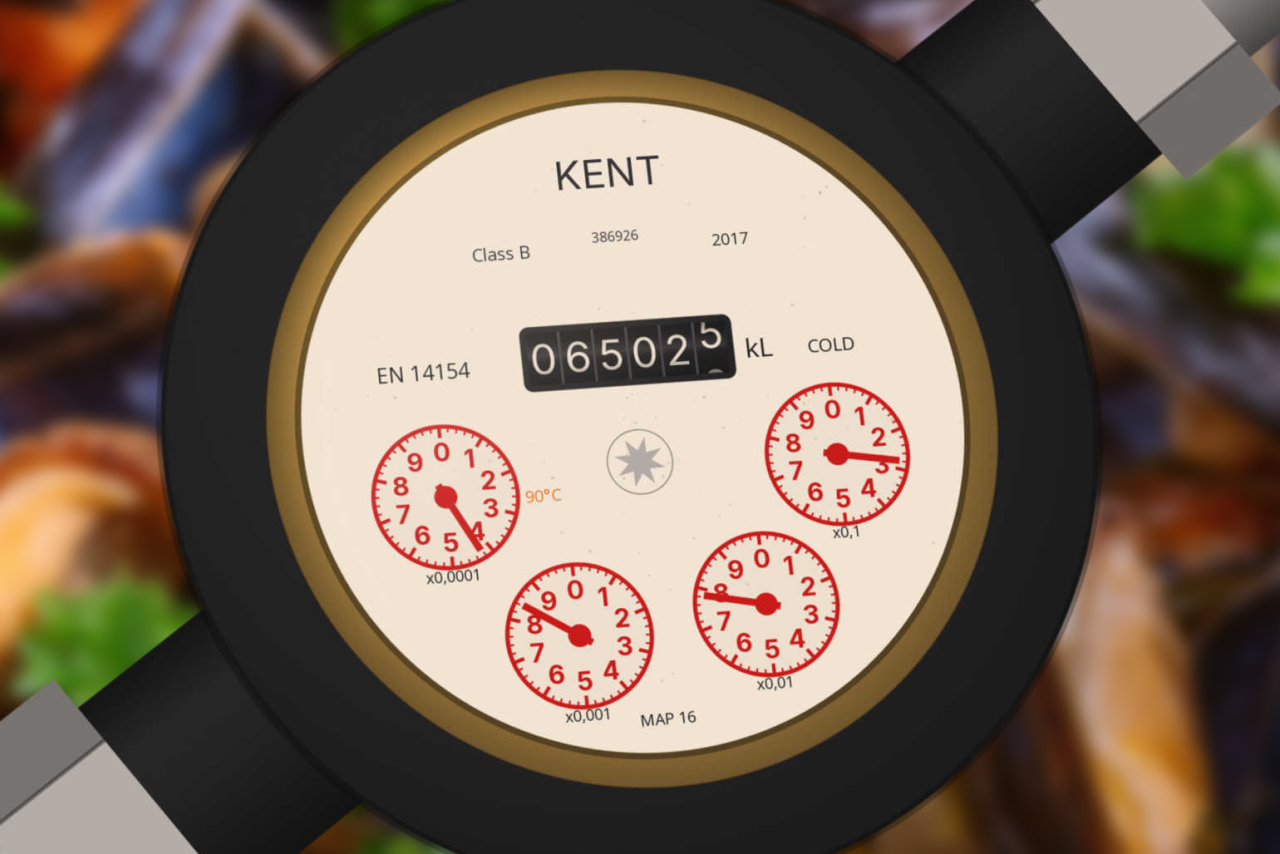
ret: 65025.2784,kL
